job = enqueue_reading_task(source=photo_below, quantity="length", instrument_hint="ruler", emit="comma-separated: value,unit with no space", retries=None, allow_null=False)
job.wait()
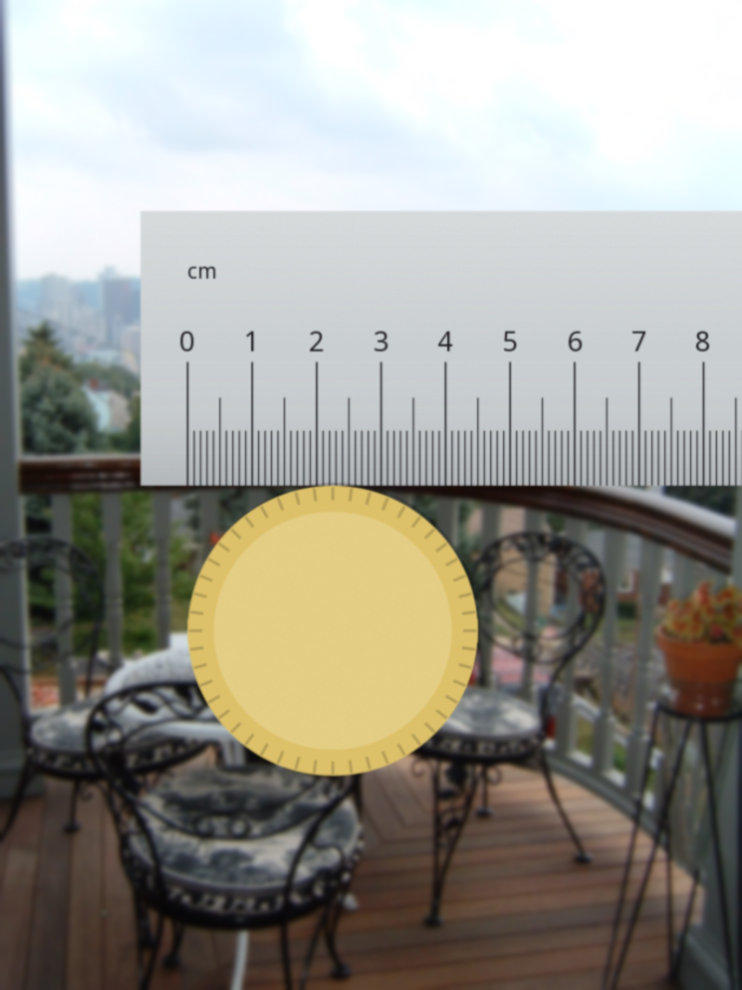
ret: 4.5,cm
